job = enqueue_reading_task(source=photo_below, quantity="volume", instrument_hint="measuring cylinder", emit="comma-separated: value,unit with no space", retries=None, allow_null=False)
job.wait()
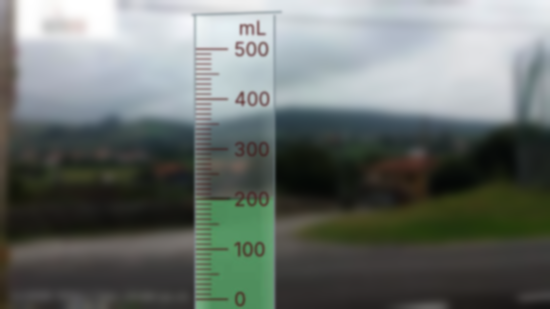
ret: 200,mL
